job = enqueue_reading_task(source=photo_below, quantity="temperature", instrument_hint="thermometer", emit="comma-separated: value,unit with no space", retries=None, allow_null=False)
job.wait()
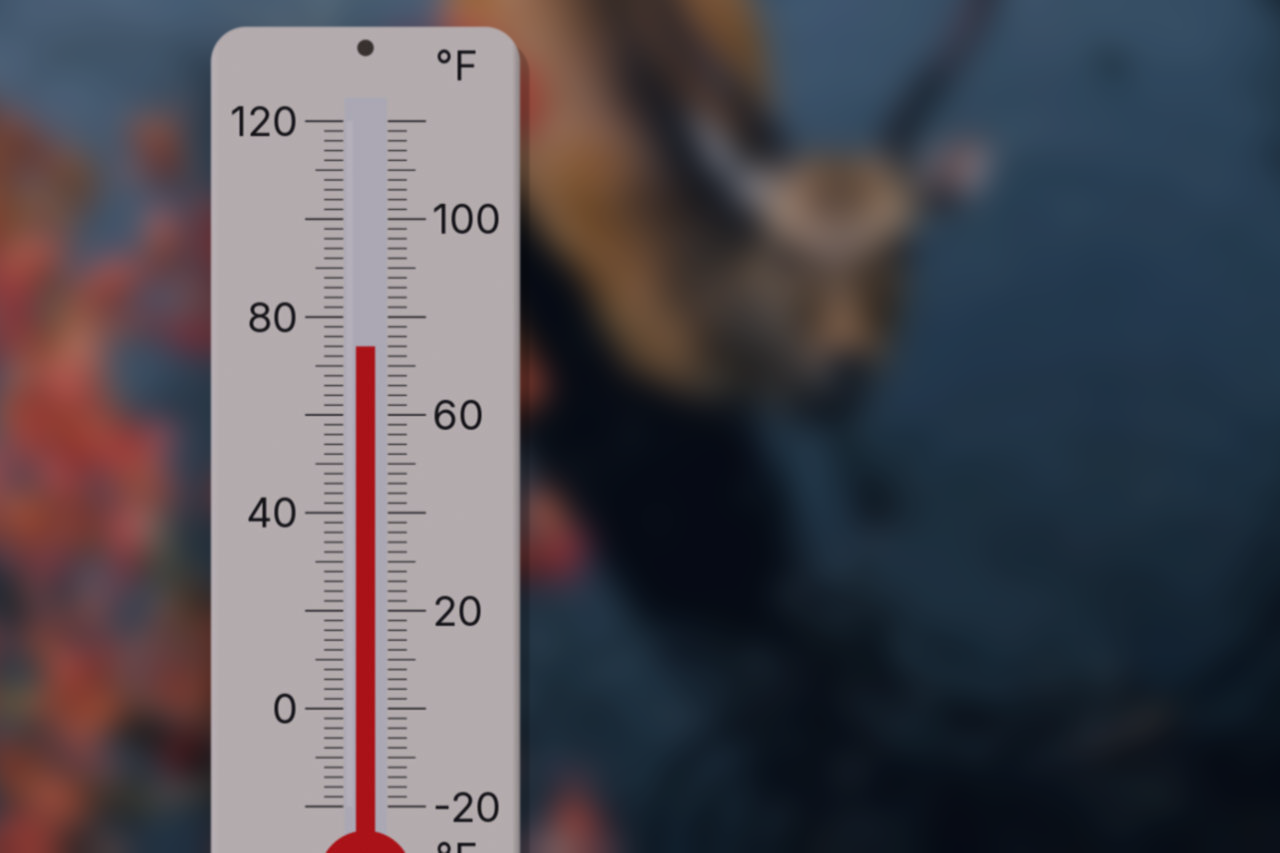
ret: 74,°F
